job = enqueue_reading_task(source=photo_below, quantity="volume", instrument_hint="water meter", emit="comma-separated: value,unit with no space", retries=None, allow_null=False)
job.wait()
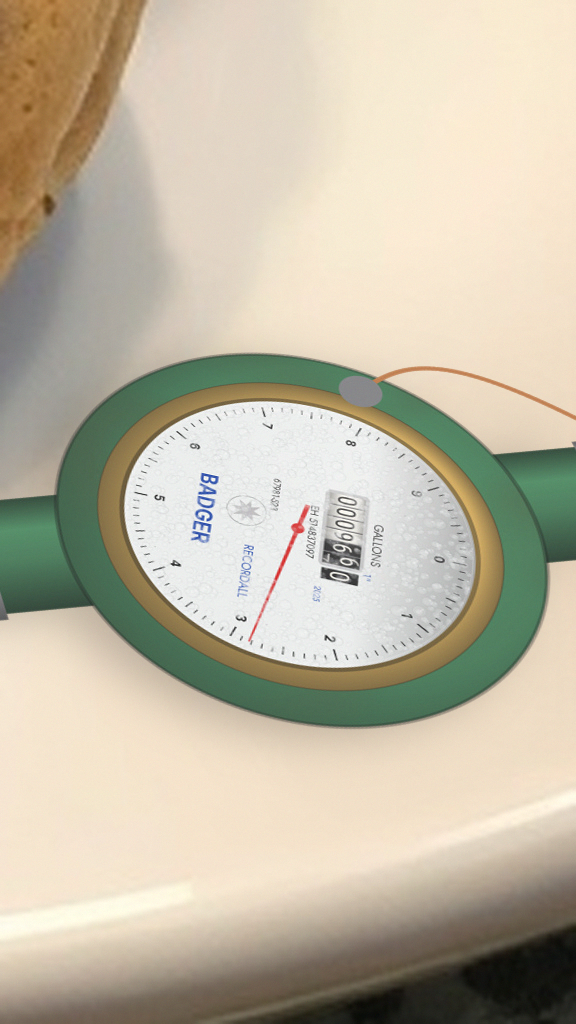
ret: 9662.8,gal
